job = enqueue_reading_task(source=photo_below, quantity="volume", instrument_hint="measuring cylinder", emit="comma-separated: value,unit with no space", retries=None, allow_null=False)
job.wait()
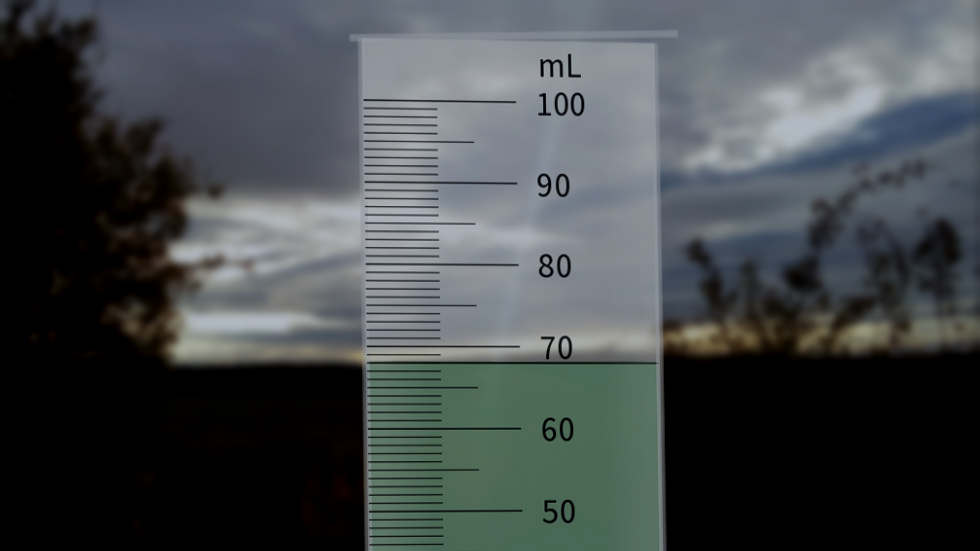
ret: 68,mL
